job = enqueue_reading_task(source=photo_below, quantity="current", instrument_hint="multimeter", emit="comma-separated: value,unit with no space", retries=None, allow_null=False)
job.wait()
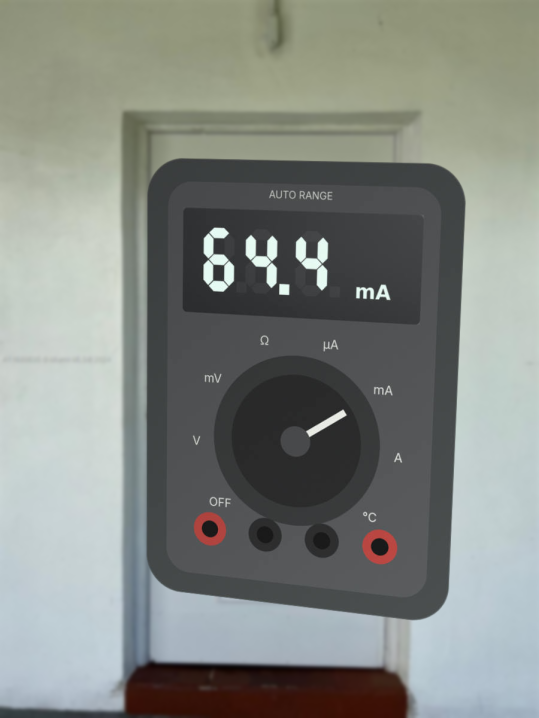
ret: 64.4,mA
